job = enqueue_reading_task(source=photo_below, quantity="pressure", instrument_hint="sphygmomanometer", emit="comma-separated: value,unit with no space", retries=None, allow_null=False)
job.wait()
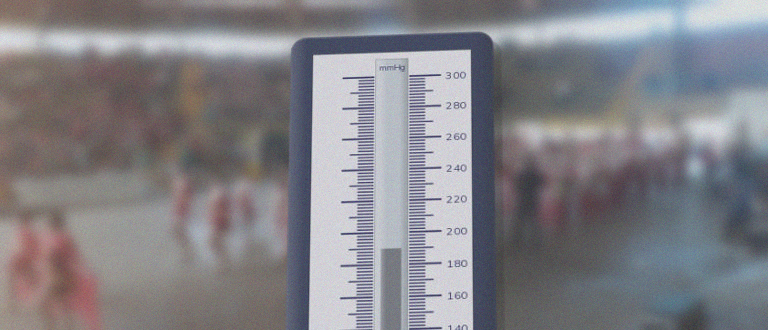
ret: 190,mmHg
